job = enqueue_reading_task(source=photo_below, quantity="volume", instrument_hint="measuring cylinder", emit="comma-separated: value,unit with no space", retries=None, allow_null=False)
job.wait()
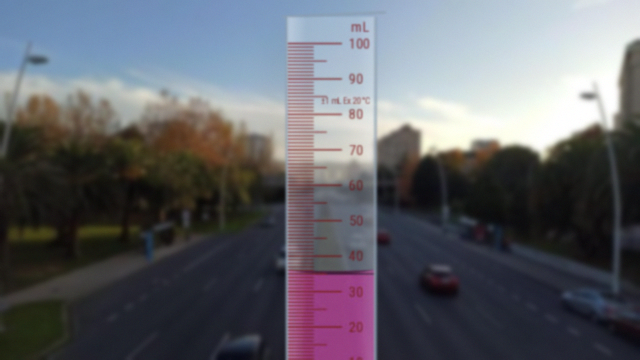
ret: 35,mL
